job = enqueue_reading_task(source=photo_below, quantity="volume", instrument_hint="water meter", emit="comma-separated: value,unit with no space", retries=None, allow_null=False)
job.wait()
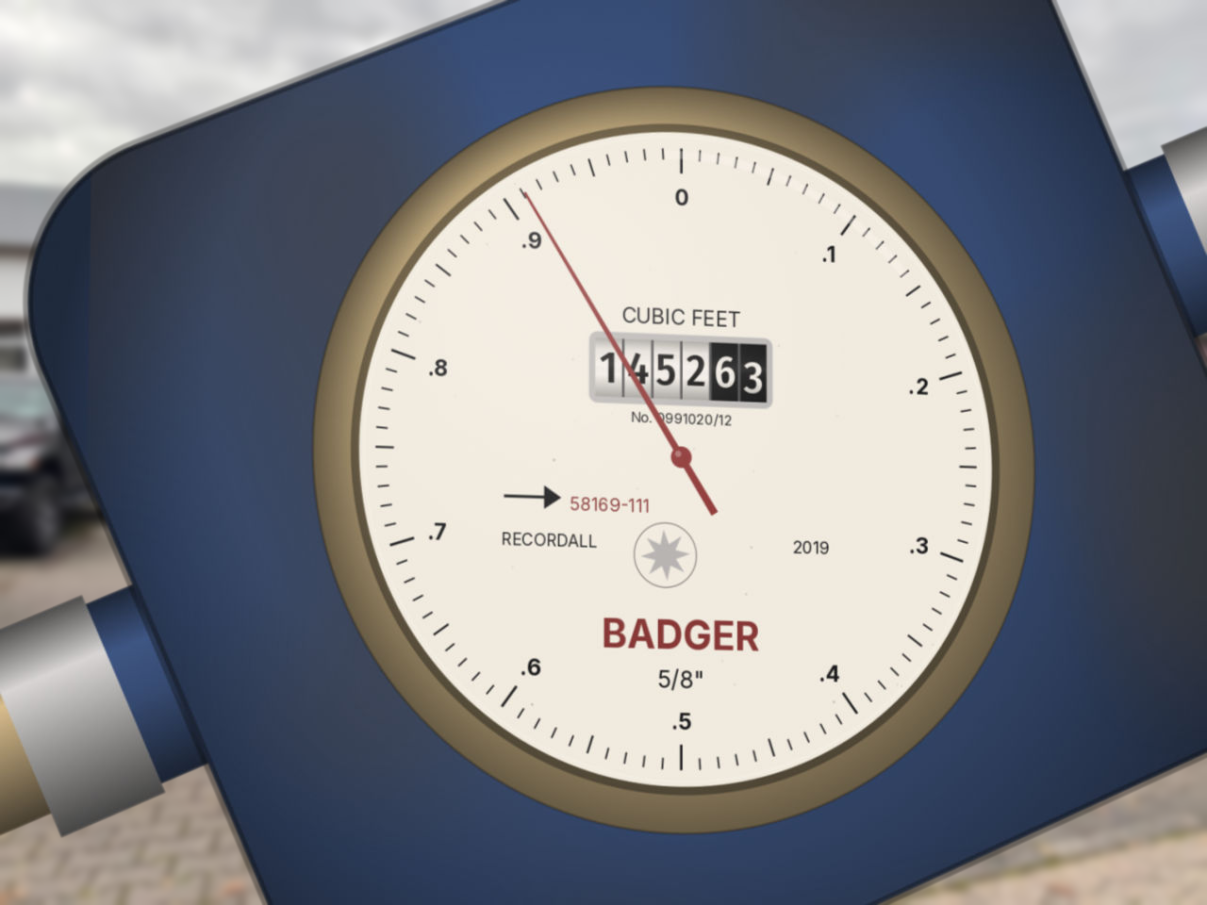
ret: 145262.91,ft³
